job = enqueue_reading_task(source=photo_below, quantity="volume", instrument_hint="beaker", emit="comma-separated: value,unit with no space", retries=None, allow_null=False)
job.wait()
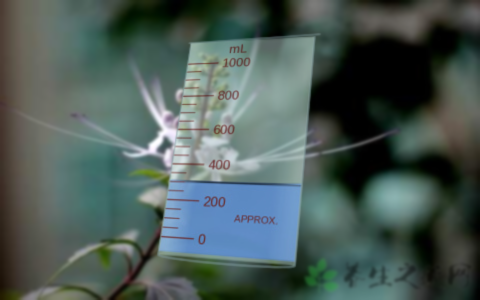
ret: 300,mL
